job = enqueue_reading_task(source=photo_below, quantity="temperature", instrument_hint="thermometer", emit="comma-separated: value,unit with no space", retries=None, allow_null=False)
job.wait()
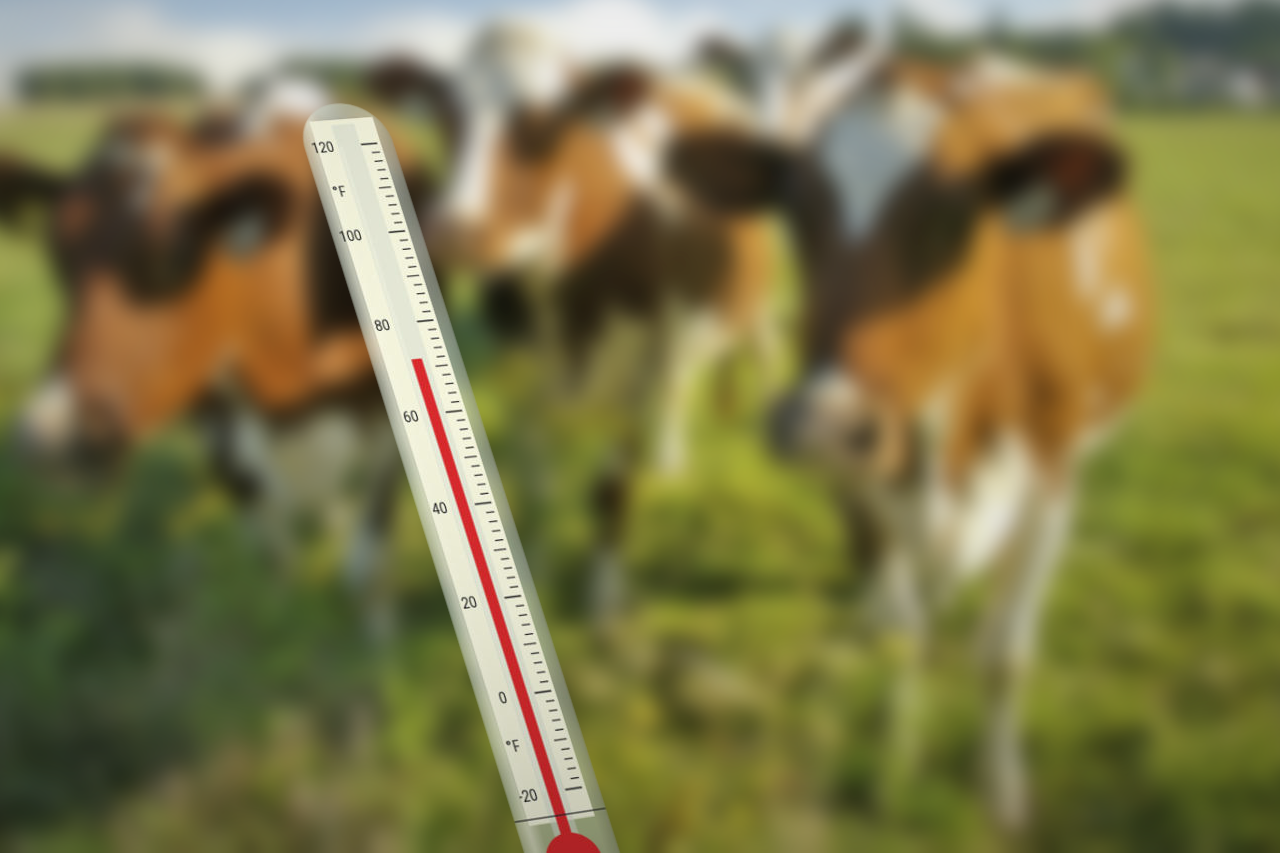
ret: 72,°F
